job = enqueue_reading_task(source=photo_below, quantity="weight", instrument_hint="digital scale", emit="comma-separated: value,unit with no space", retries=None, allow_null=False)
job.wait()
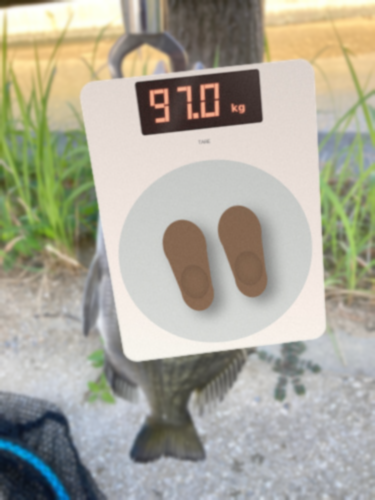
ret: 97.0,kg
